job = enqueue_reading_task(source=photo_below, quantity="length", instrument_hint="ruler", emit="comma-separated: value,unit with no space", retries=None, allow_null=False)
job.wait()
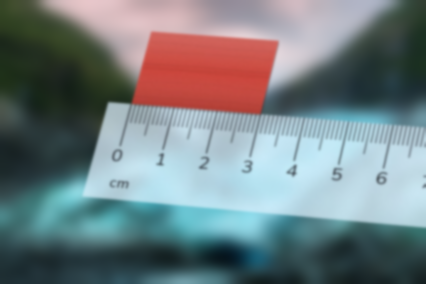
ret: 3,cm
